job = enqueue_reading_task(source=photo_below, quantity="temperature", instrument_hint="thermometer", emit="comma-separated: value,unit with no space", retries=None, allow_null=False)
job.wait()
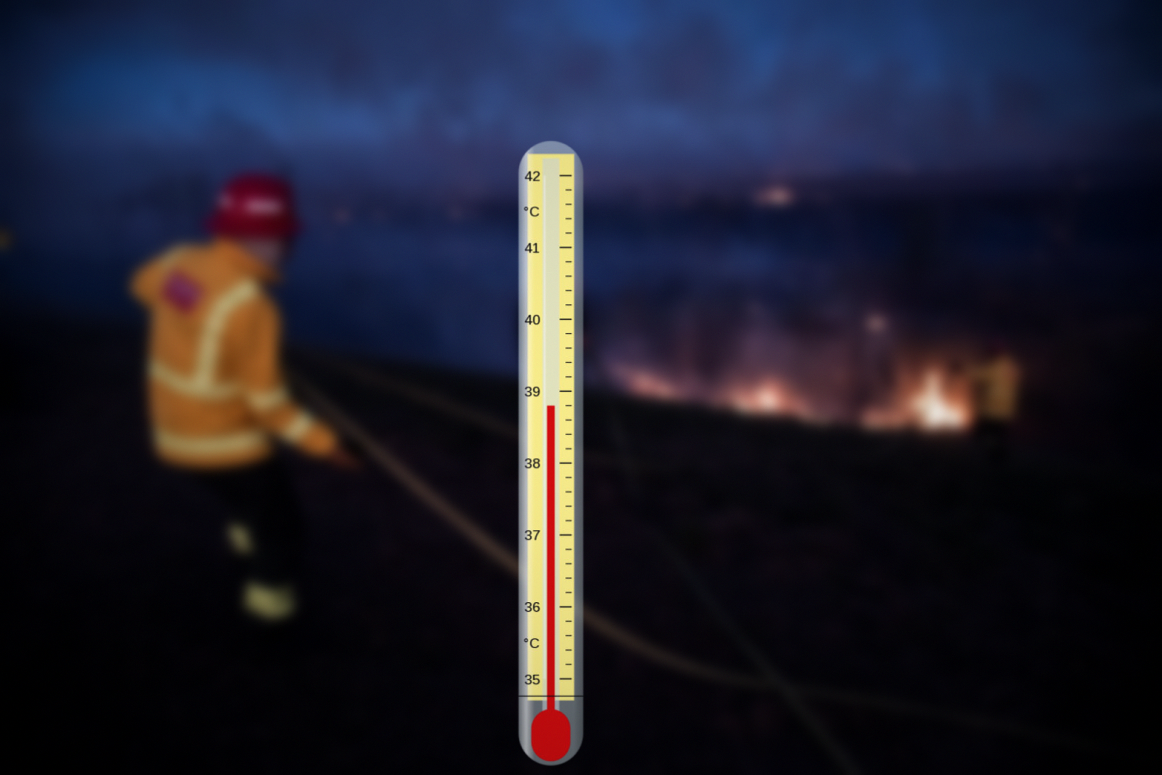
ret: 38.8,°C
